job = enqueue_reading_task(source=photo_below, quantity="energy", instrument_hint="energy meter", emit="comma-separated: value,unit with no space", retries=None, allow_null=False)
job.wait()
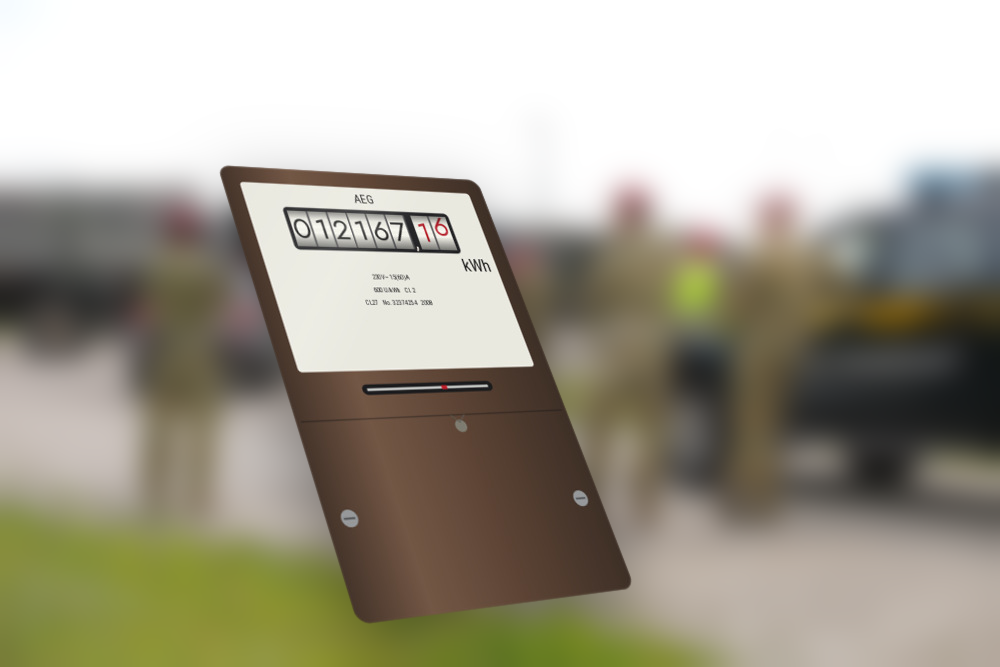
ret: 12167.16,kWh
